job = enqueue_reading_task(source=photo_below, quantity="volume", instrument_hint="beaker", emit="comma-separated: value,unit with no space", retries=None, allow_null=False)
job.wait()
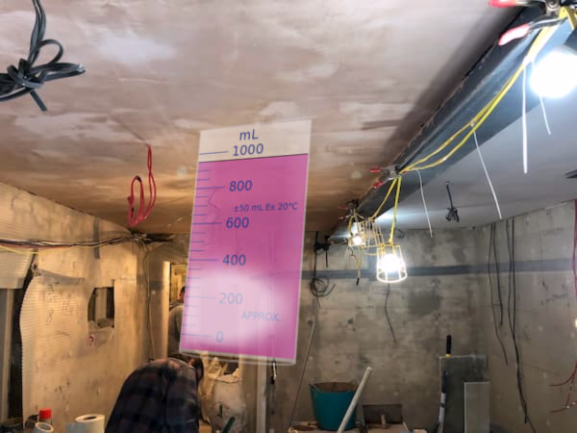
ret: 950,mL
